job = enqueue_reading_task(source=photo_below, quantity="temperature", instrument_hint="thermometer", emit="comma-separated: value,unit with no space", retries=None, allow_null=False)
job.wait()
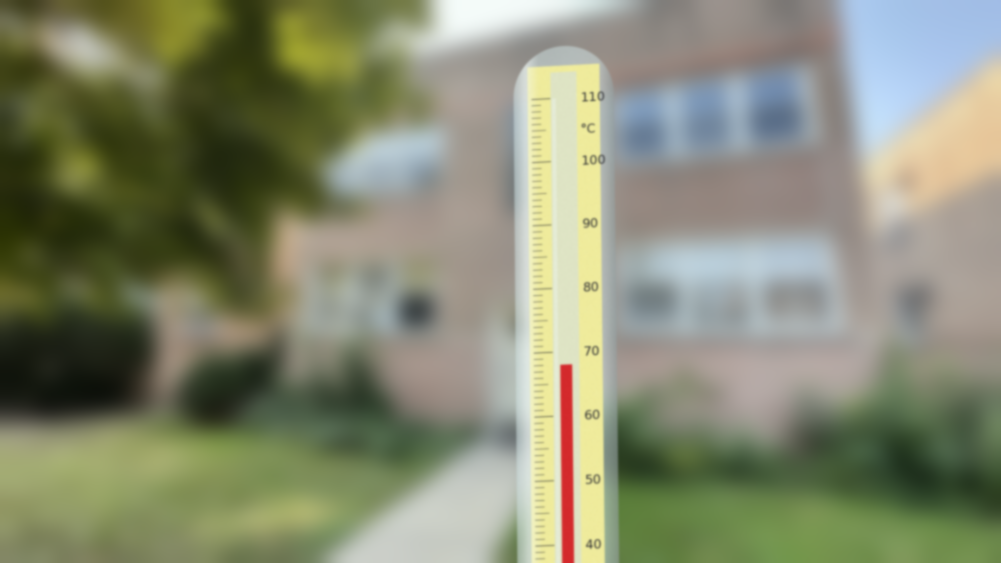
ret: 68,°C
